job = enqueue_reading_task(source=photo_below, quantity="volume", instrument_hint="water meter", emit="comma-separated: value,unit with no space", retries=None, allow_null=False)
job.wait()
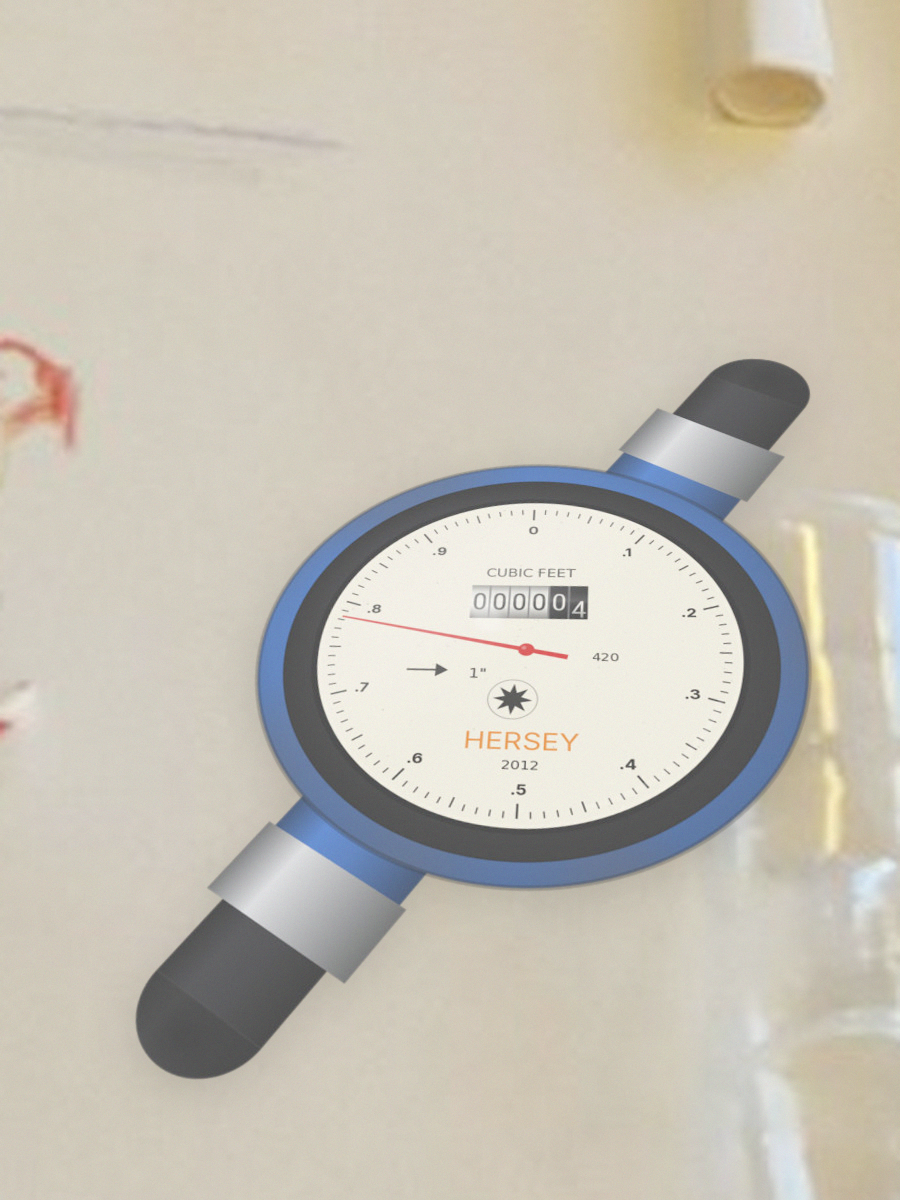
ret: 3.78,ft³
